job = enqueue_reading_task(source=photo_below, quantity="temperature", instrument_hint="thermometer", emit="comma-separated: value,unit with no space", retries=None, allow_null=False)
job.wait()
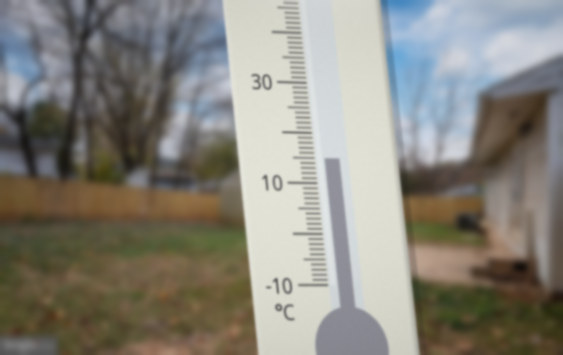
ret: 15,°C
